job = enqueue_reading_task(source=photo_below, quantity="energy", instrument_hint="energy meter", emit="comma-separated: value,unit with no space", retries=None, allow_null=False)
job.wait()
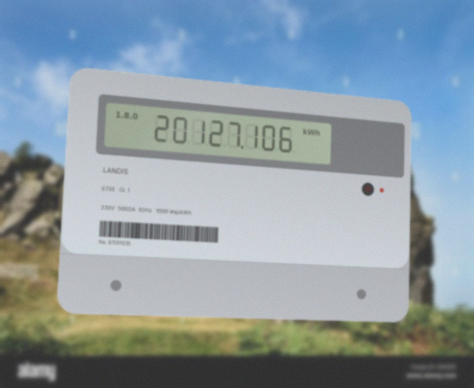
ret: 20127.106,kWh
